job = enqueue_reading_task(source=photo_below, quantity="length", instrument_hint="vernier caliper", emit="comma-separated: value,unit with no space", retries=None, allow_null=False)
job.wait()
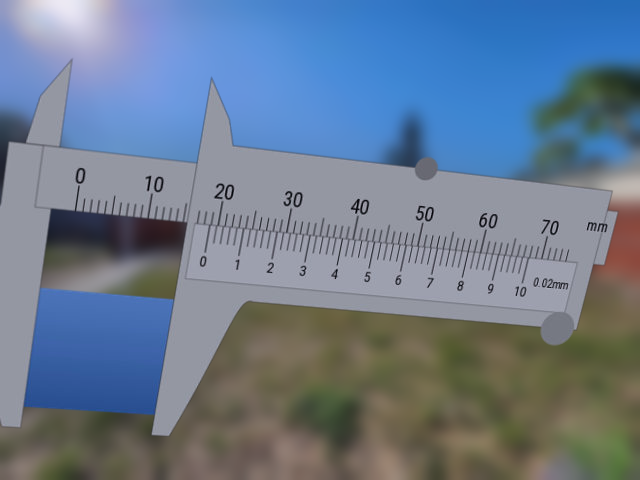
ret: 18.8,mm
